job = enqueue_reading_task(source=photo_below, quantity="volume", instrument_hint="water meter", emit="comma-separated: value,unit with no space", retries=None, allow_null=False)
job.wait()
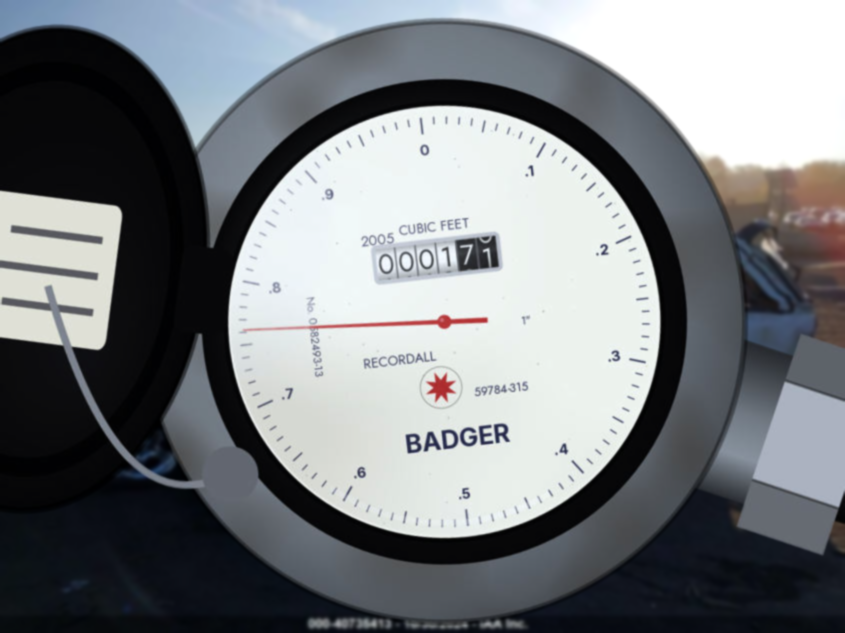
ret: 170.76,ft³
